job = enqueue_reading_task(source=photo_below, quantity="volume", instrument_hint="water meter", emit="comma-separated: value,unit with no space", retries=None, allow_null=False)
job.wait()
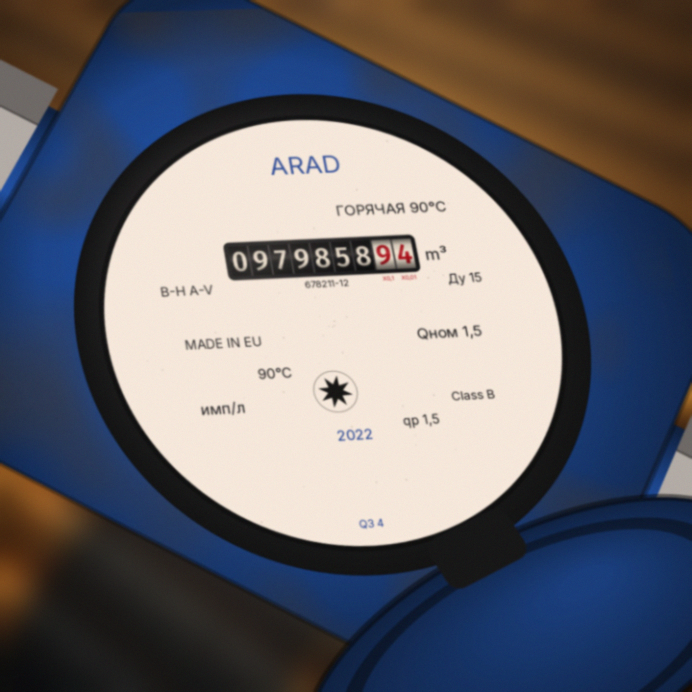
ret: 979858.94,m³
